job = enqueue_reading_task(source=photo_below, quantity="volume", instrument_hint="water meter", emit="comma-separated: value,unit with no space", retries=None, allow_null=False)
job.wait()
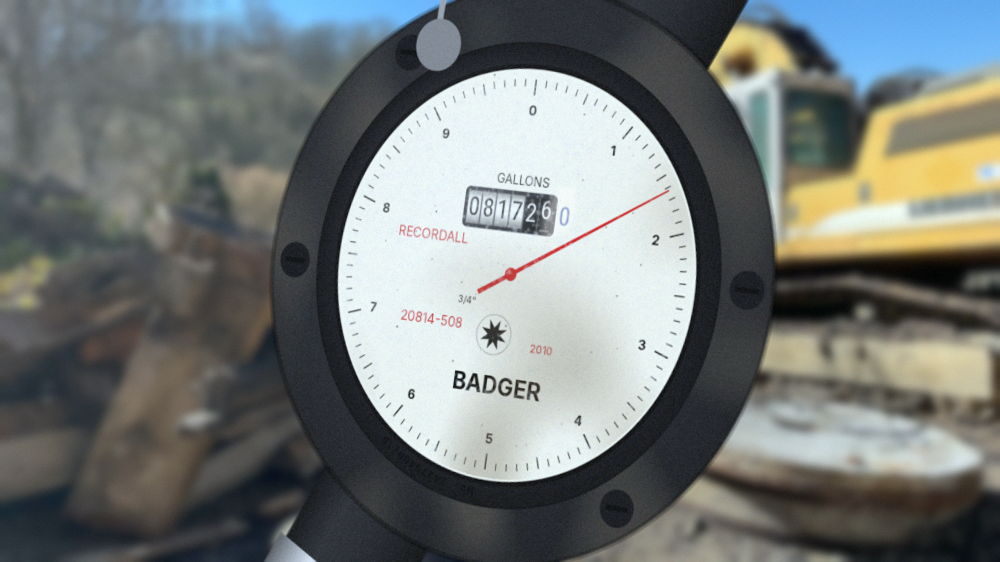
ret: 817261.6,gal
